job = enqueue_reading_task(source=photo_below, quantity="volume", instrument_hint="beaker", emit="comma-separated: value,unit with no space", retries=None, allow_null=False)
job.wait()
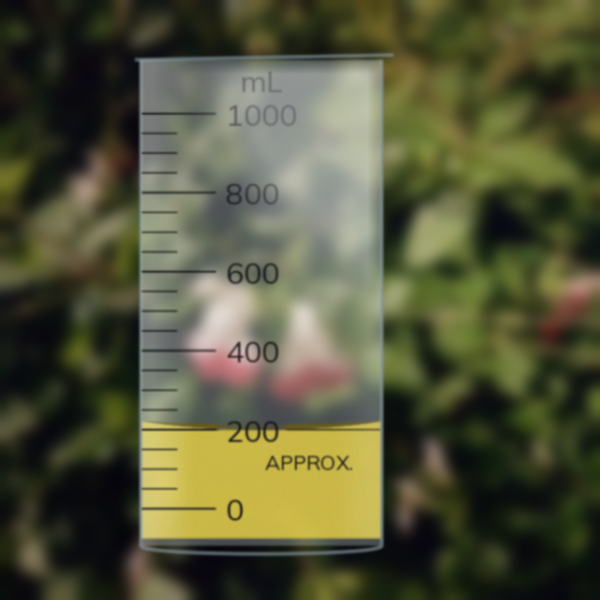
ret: 200,mL
